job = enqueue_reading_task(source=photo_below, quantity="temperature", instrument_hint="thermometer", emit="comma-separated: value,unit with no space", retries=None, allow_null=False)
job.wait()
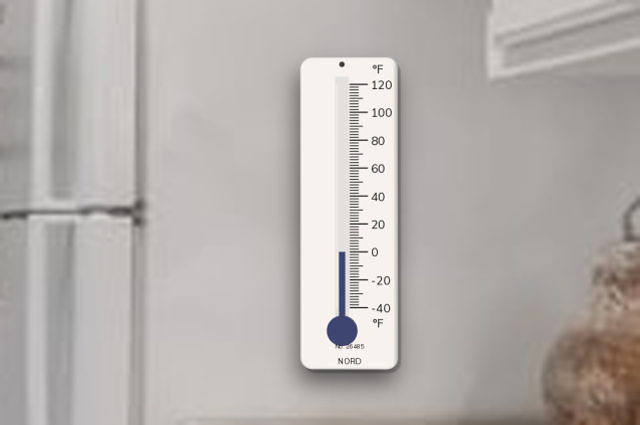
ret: 0,°F
